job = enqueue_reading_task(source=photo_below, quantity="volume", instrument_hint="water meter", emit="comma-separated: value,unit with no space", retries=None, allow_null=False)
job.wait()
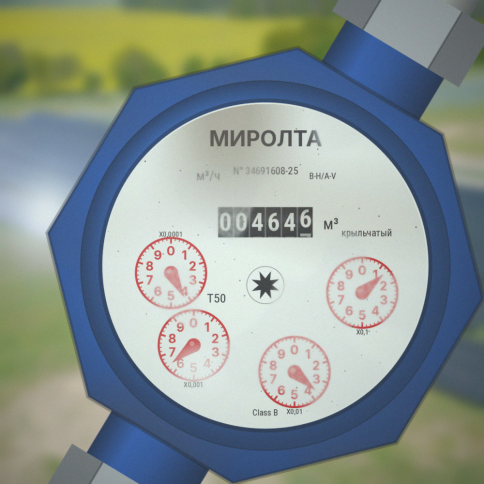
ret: 4646.1364,m³
